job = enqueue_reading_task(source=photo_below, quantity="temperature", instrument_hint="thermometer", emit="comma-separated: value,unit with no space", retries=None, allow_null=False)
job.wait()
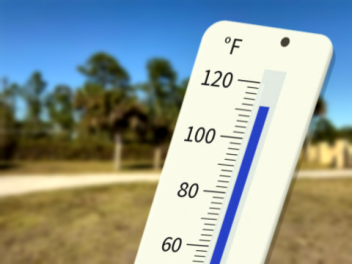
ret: 112,°F
